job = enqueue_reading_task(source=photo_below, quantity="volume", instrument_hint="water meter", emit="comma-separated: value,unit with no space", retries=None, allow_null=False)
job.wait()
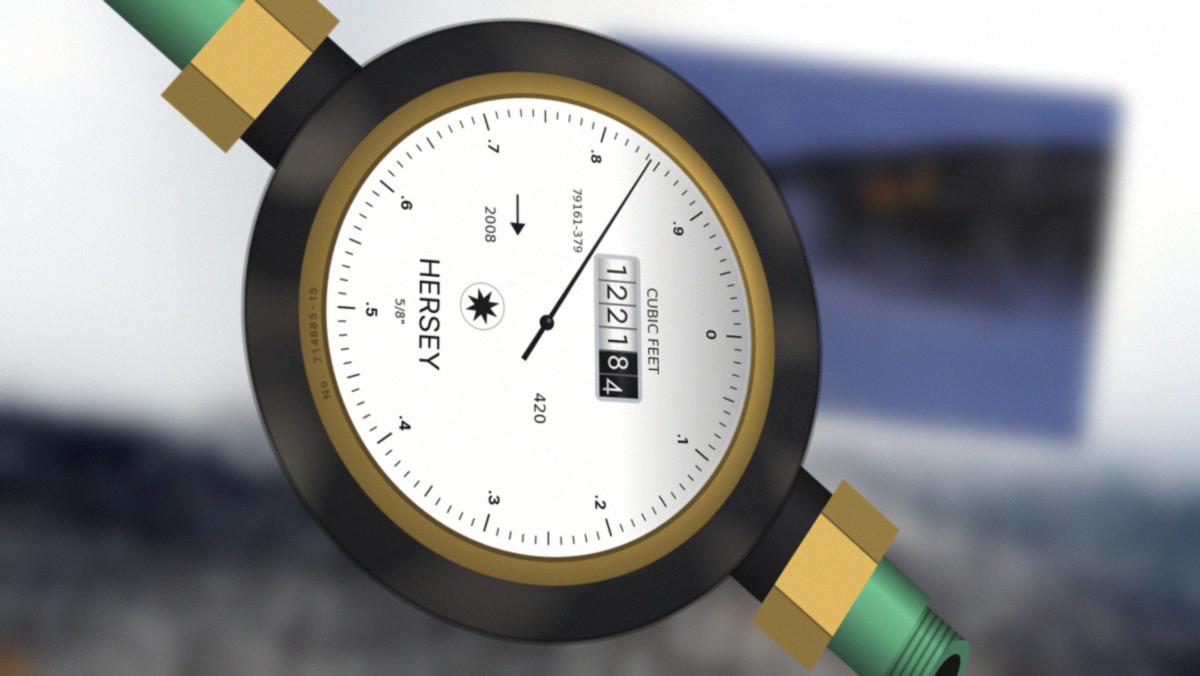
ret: 122183.84,ft³
